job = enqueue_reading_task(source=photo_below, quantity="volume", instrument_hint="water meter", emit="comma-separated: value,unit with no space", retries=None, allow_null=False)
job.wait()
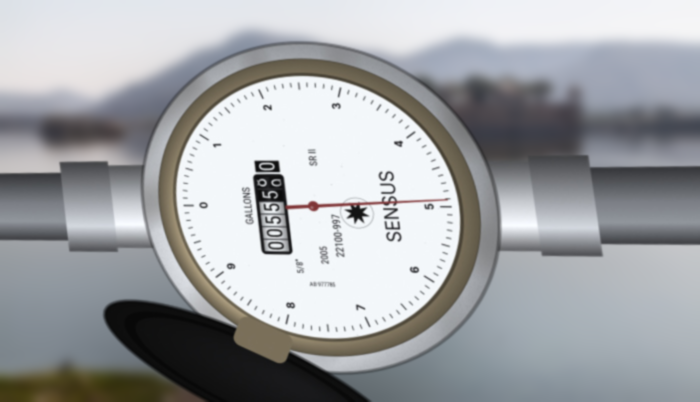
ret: 55584.9,gal
